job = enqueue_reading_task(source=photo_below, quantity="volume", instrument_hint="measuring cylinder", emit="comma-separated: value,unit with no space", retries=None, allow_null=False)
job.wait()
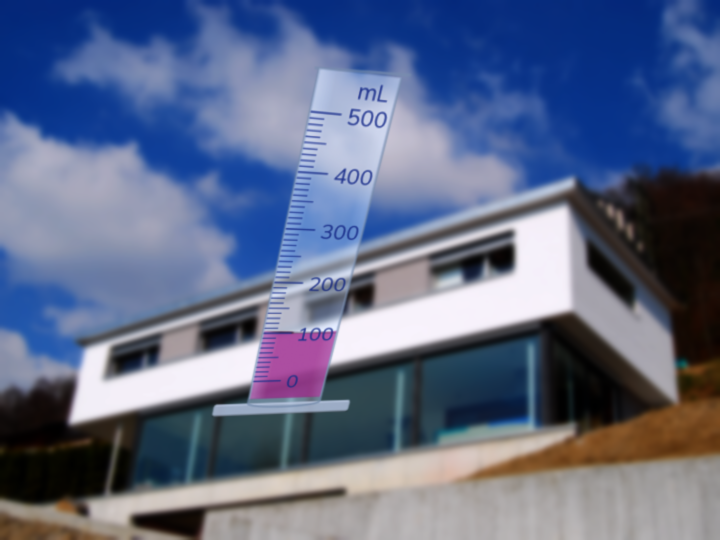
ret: 100,mL
